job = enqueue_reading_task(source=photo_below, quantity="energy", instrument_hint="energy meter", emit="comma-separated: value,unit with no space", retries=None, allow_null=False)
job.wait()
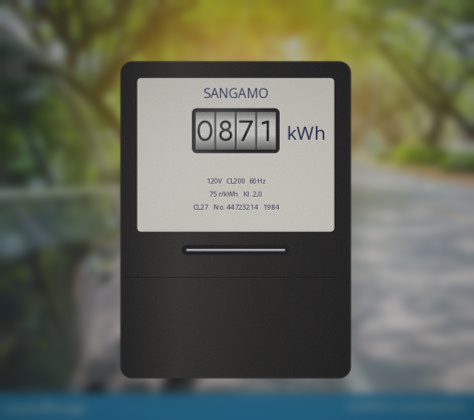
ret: 871,kWh
